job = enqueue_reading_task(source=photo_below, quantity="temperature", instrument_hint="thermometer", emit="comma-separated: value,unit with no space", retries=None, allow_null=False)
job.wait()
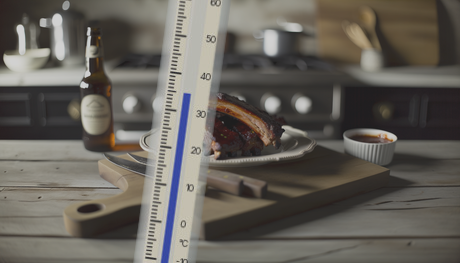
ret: 35,°C
